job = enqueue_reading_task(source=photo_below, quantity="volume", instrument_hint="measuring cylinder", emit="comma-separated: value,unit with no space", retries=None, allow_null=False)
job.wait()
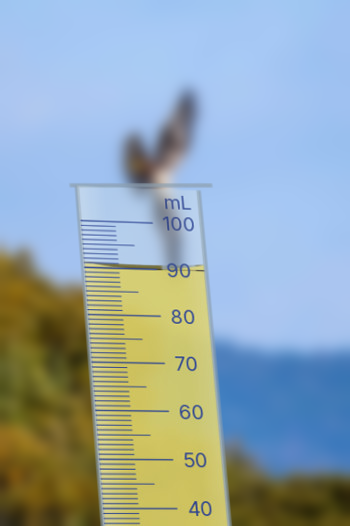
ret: 90,mL
